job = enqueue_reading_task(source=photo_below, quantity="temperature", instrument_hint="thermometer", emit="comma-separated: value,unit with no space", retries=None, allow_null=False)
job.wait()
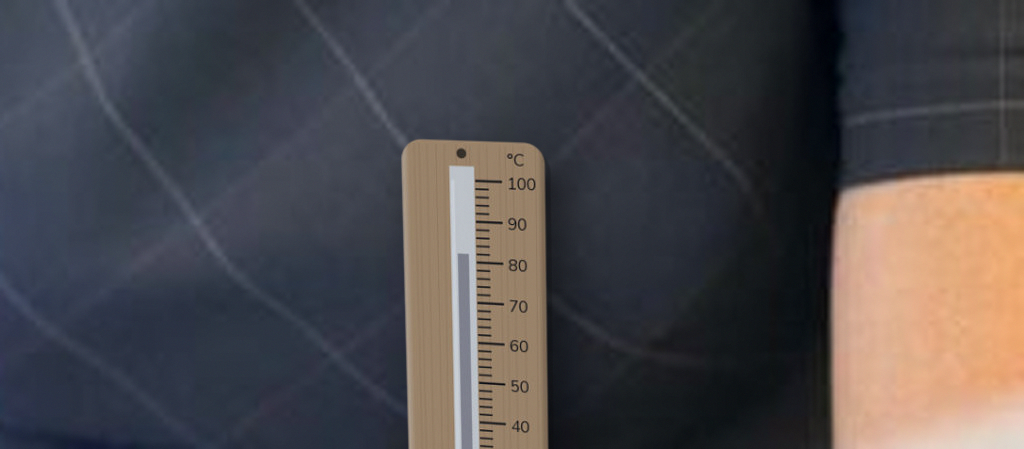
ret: 82,°C
